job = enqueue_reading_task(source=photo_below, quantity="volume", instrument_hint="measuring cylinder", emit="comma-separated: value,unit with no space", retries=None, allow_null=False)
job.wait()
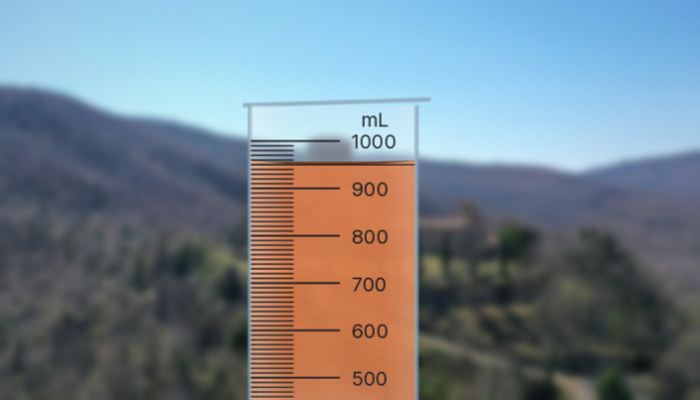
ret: 950,mL
